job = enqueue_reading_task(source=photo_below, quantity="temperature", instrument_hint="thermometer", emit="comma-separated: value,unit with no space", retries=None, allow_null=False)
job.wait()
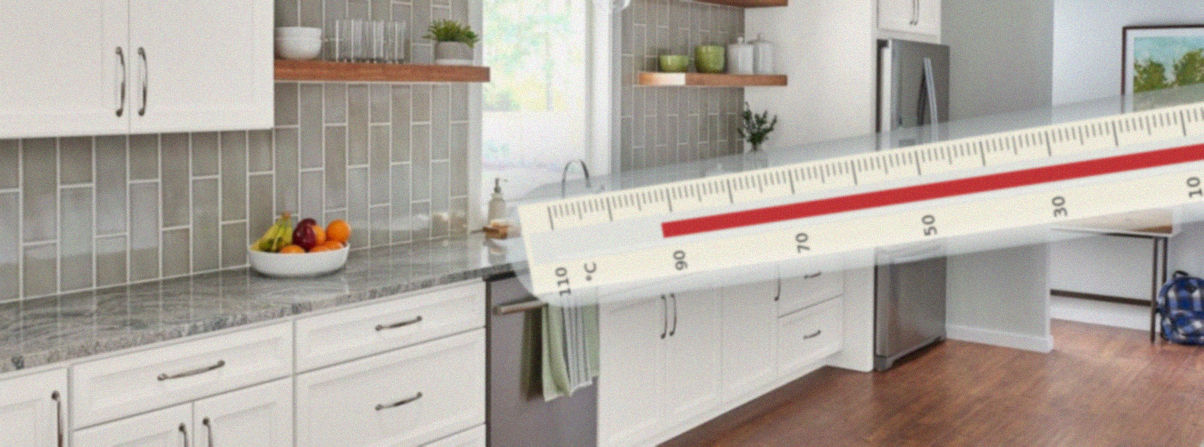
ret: 92,°C
